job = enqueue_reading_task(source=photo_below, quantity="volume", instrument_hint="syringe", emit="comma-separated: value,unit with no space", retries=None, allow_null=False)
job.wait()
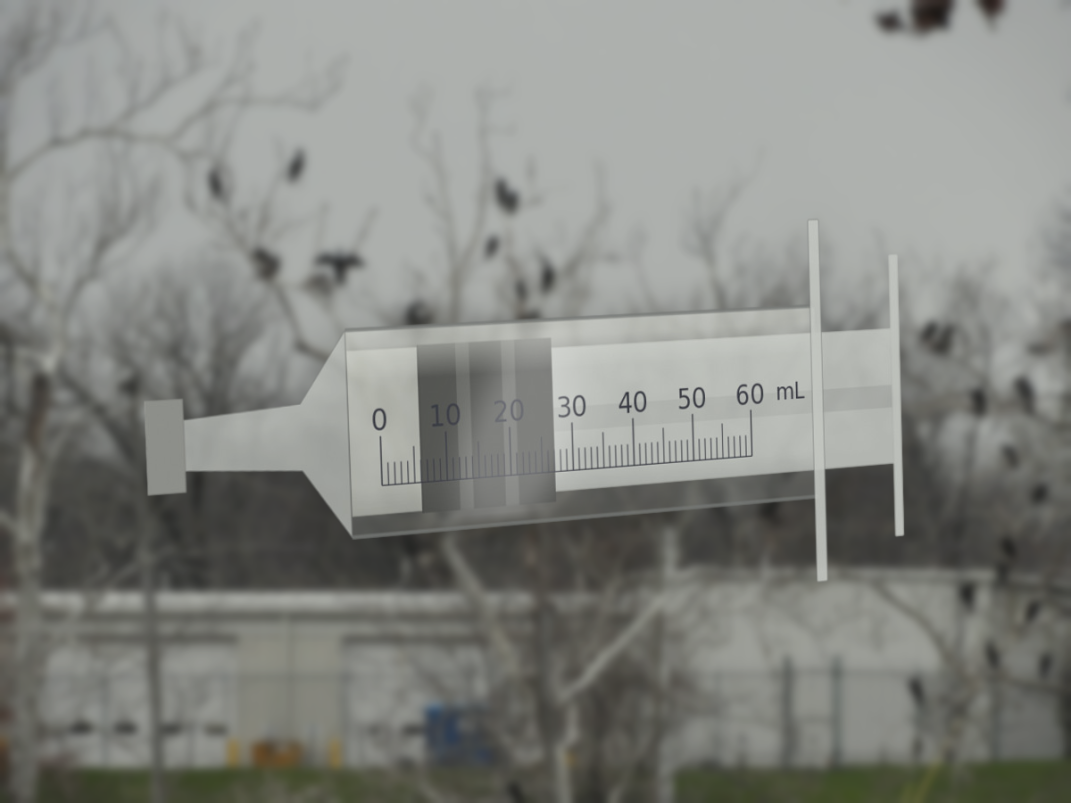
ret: 6,mL
